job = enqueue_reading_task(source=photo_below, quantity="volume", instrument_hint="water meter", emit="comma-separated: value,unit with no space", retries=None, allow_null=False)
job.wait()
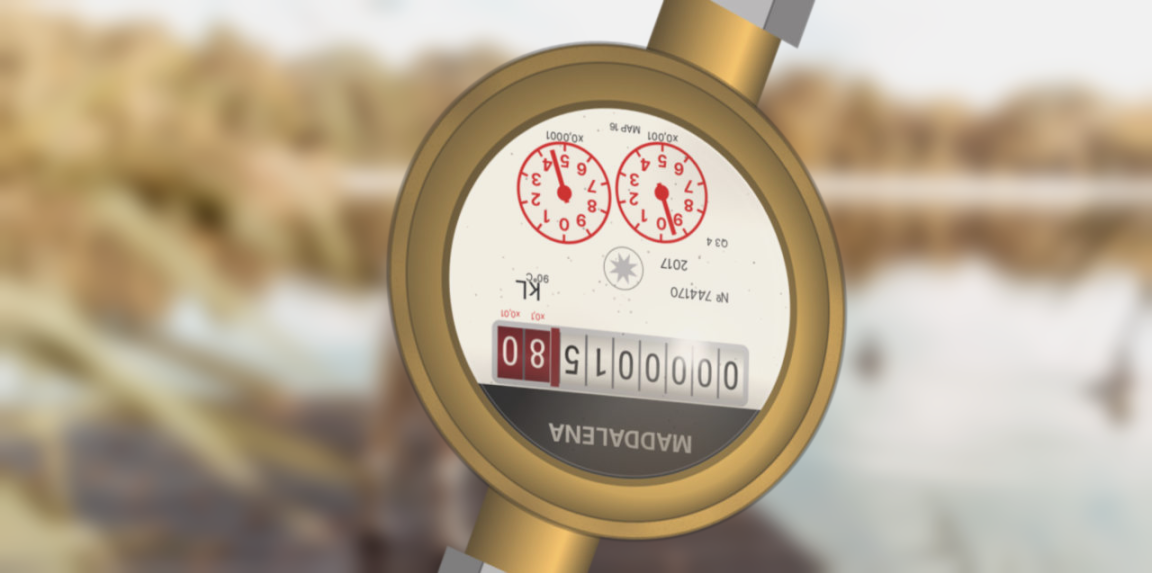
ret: 15.7994,kL
